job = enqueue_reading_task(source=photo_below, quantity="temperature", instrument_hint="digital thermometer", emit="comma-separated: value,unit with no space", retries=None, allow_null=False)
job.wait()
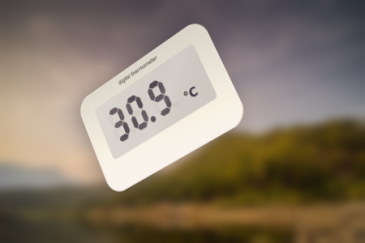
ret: 30.9,°C
